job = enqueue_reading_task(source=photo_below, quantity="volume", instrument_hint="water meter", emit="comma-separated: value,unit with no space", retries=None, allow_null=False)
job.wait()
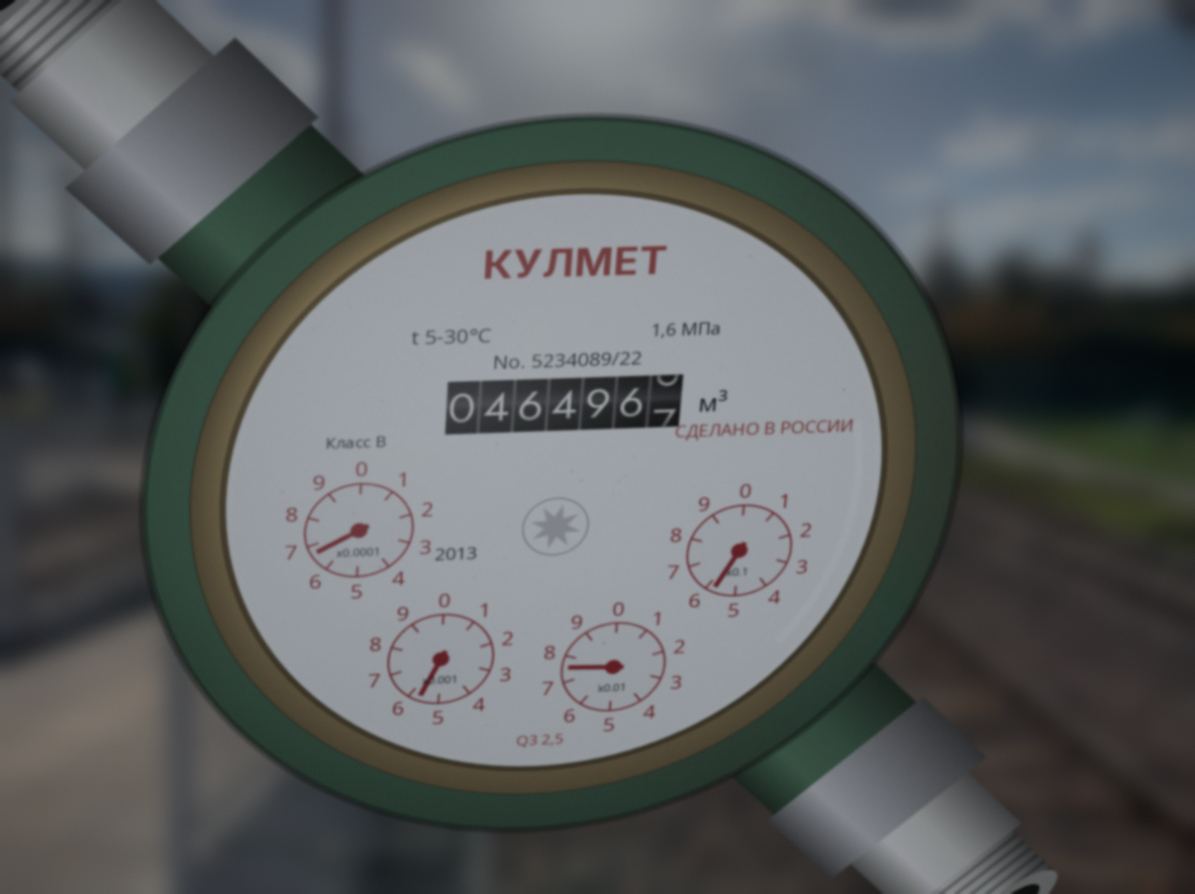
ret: 464966.5756,m³
